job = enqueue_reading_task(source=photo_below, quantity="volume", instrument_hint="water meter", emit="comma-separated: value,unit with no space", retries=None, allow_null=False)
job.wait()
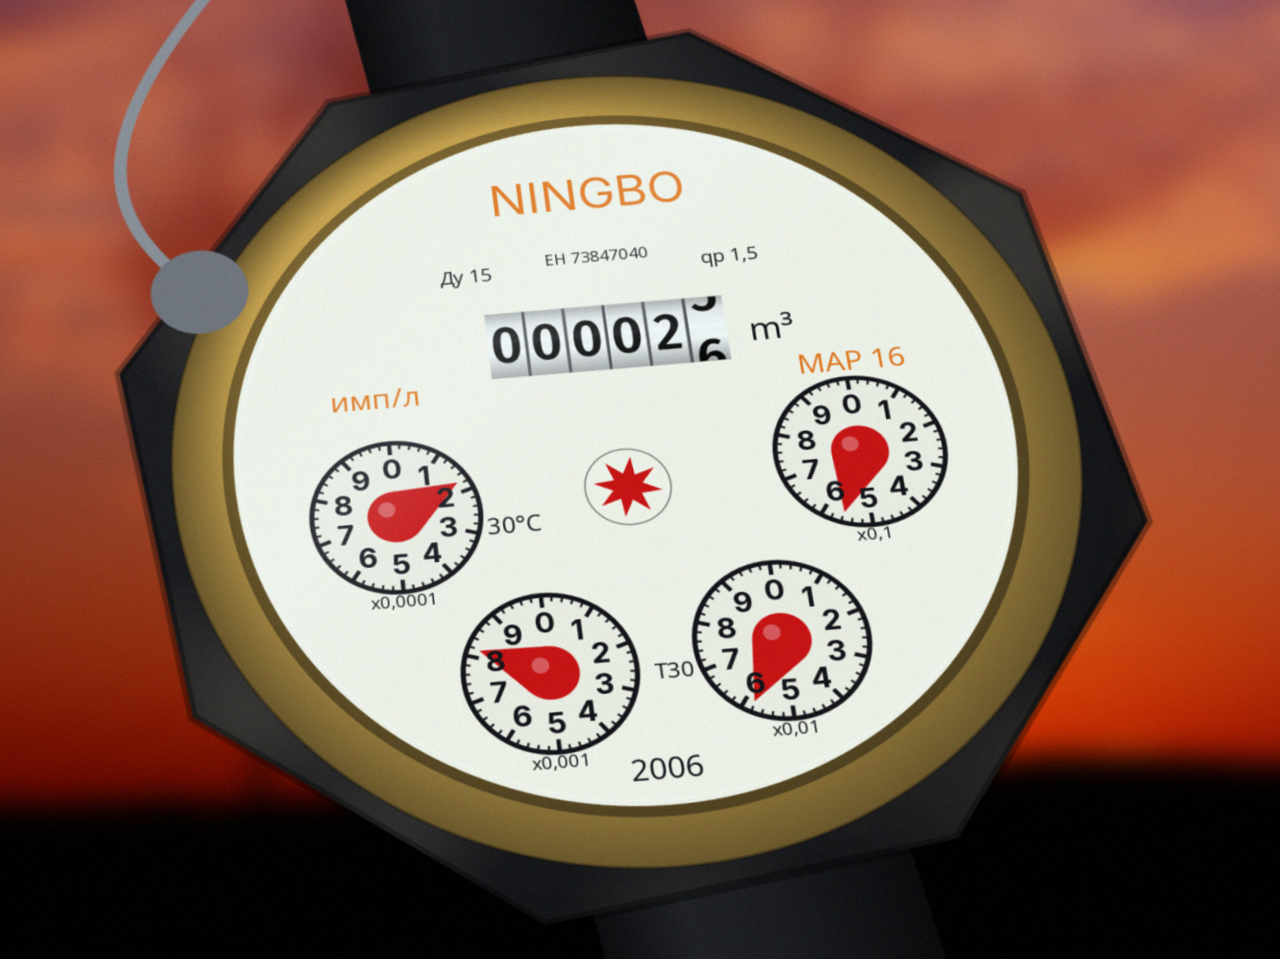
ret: 25.5581,m³
